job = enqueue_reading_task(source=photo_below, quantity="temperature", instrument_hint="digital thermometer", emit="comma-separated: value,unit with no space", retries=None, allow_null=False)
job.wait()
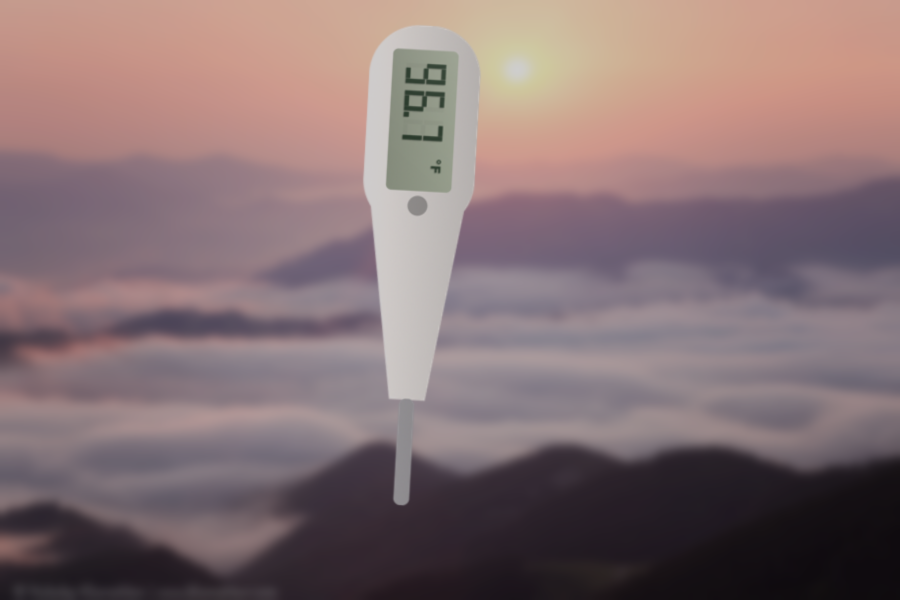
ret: 96.7,°F
